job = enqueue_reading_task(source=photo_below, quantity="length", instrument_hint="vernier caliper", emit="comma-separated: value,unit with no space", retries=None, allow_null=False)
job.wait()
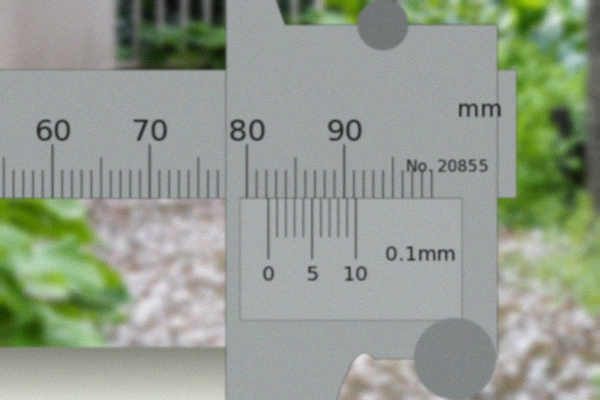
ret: 82.2,mm
